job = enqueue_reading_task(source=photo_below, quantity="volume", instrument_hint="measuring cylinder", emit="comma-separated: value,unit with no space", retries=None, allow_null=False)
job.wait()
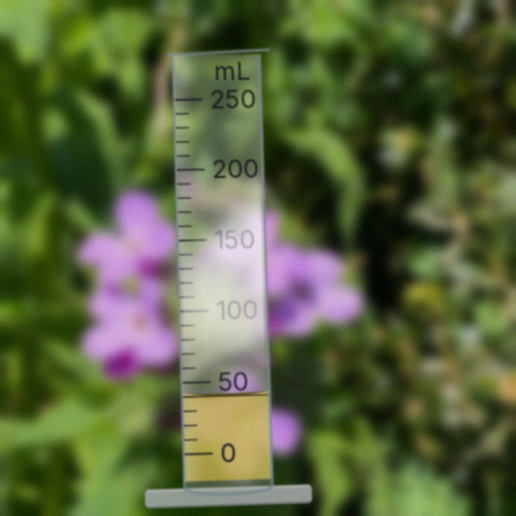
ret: 40,mL
